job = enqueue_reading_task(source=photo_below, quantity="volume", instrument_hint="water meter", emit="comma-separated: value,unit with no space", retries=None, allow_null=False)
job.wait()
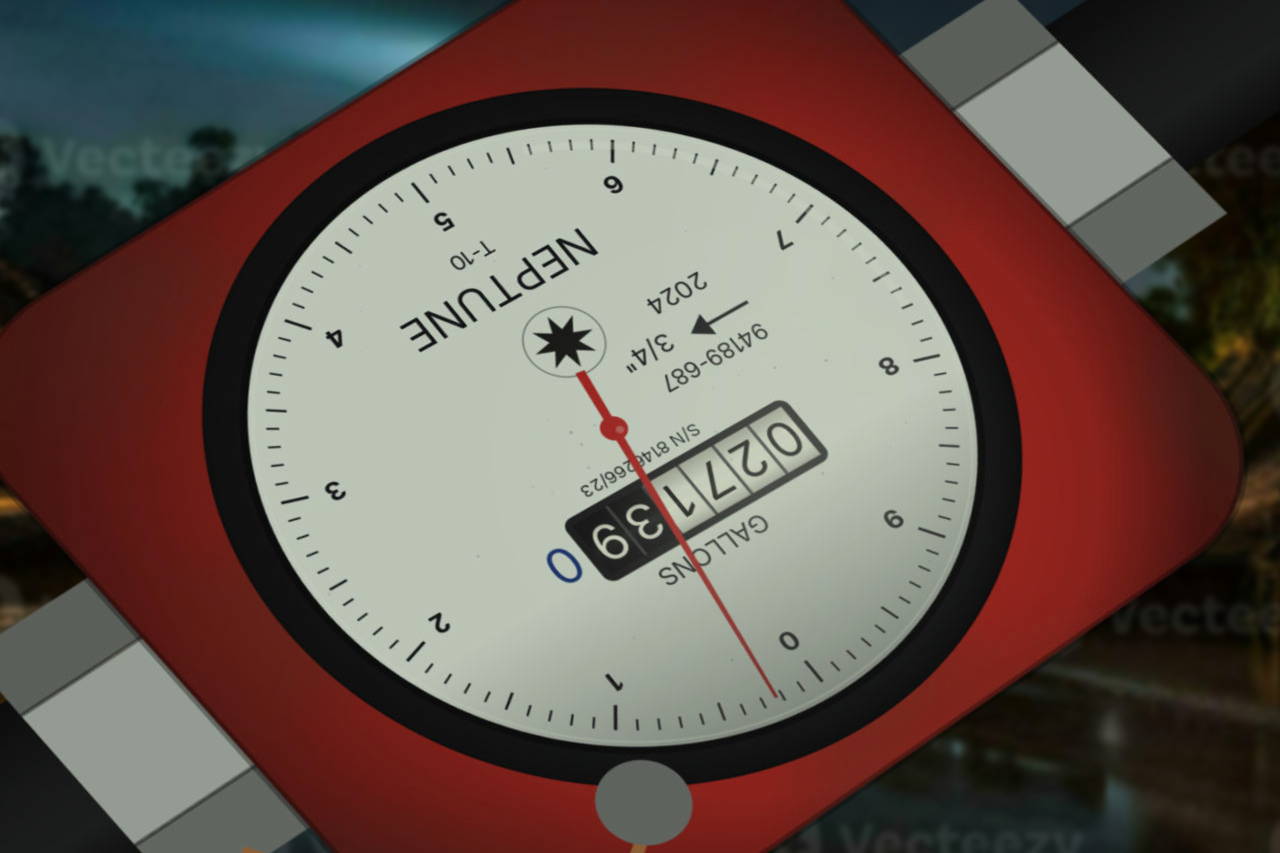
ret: 271390.2,gal
